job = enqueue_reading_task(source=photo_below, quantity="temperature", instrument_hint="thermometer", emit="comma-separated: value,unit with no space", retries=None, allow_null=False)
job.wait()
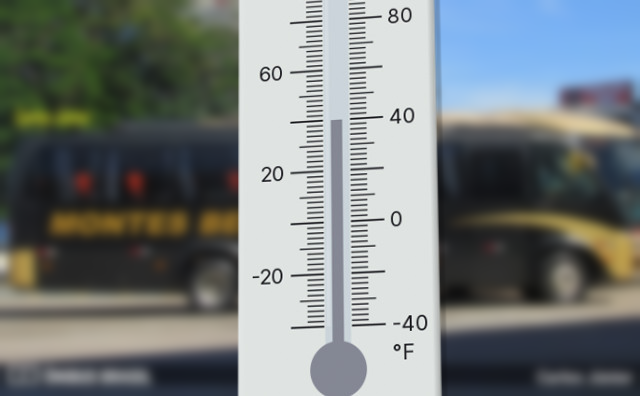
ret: 40,°F
